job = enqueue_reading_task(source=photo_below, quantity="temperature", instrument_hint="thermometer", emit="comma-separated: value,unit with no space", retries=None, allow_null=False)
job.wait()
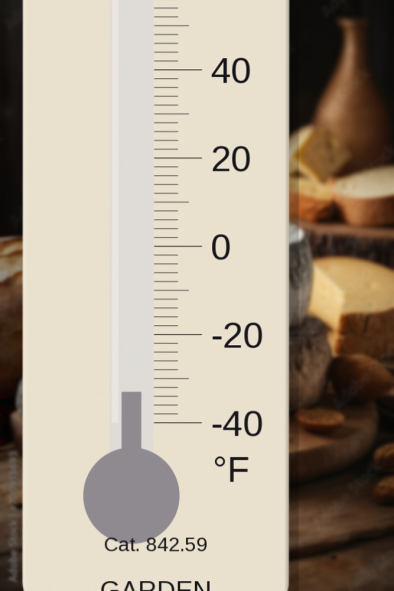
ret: -33,°F
